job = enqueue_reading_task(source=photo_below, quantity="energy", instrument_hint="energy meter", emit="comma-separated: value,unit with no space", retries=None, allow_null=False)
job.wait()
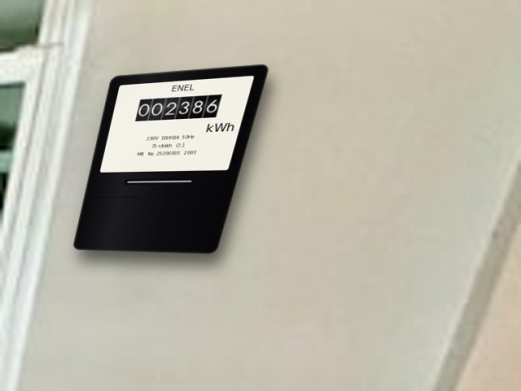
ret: 2386,kWh
